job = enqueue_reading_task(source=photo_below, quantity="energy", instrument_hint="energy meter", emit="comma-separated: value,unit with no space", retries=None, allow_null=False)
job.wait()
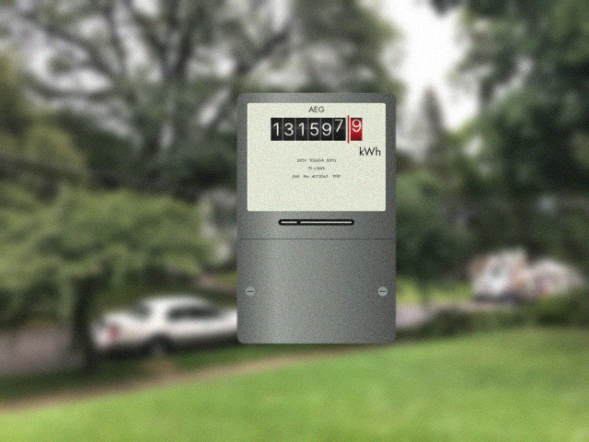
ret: 131597.9,kWh
